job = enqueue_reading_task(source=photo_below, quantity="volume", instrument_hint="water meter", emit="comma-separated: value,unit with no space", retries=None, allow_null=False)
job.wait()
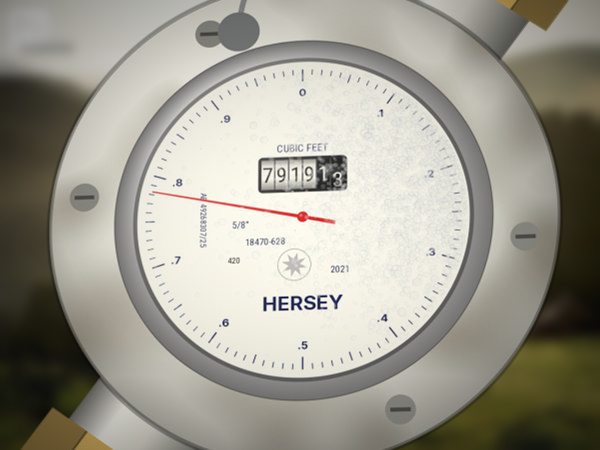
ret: 791912.78,ft³
